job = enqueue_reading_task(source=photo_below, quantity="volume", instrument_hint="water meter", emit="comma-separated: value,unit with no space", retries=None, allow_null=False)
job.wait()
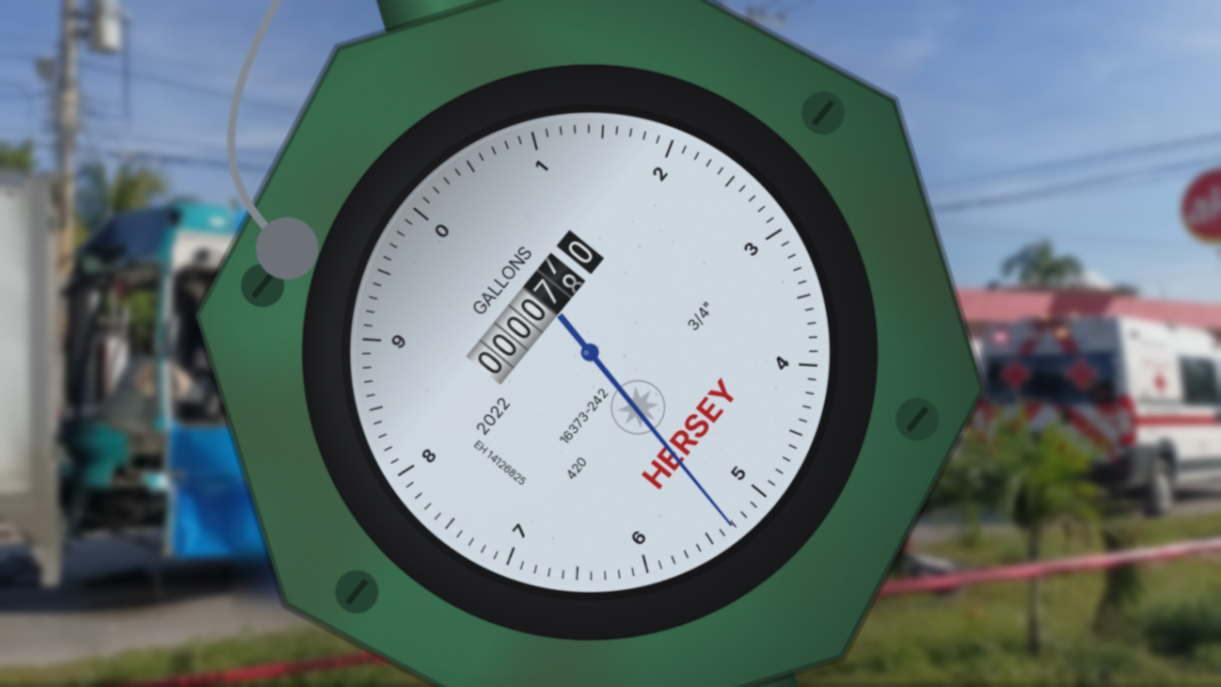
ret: 775.3,gal
